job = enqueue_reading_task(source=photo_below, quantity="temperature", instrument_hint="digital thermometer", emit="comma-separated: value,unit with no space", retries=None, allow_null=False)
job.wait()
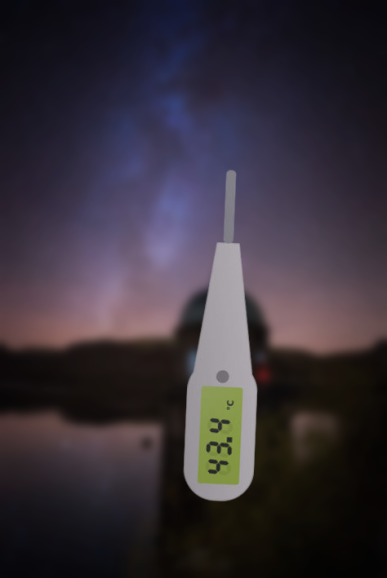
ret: 43.4,°C
